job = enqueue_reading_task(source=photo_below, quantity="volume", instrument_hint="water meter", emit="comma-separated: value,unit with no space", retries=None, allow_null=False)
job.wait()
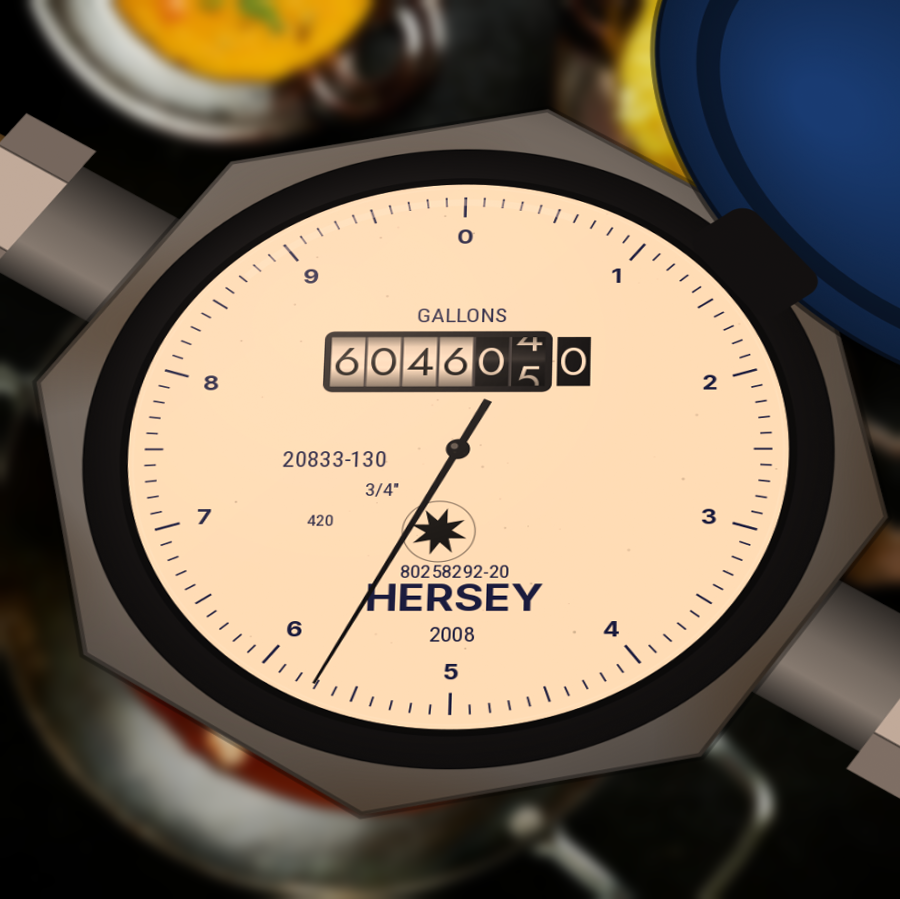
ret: 6046045.7,gal
